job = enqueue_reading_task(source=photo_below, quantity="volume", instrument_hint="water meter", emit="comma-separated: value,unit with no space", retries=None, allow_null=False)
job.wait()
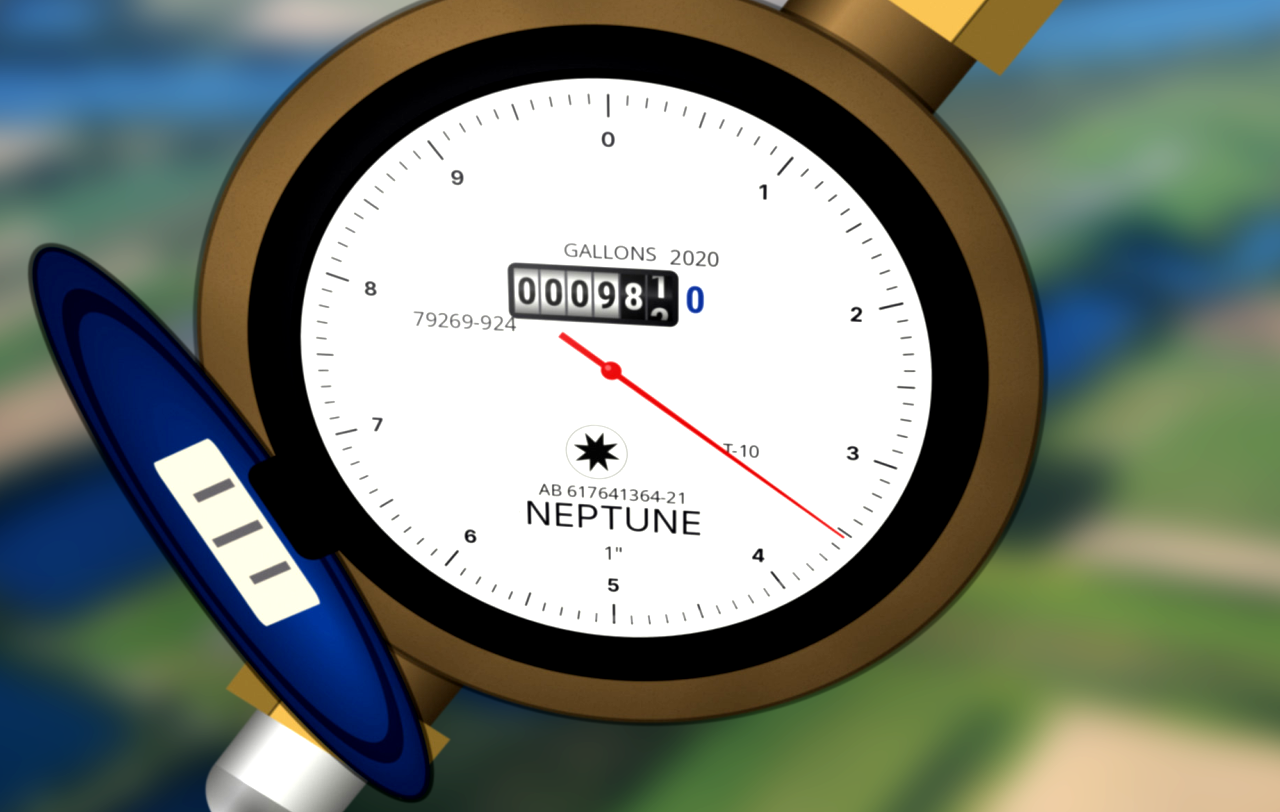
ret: 9813.5,gal
